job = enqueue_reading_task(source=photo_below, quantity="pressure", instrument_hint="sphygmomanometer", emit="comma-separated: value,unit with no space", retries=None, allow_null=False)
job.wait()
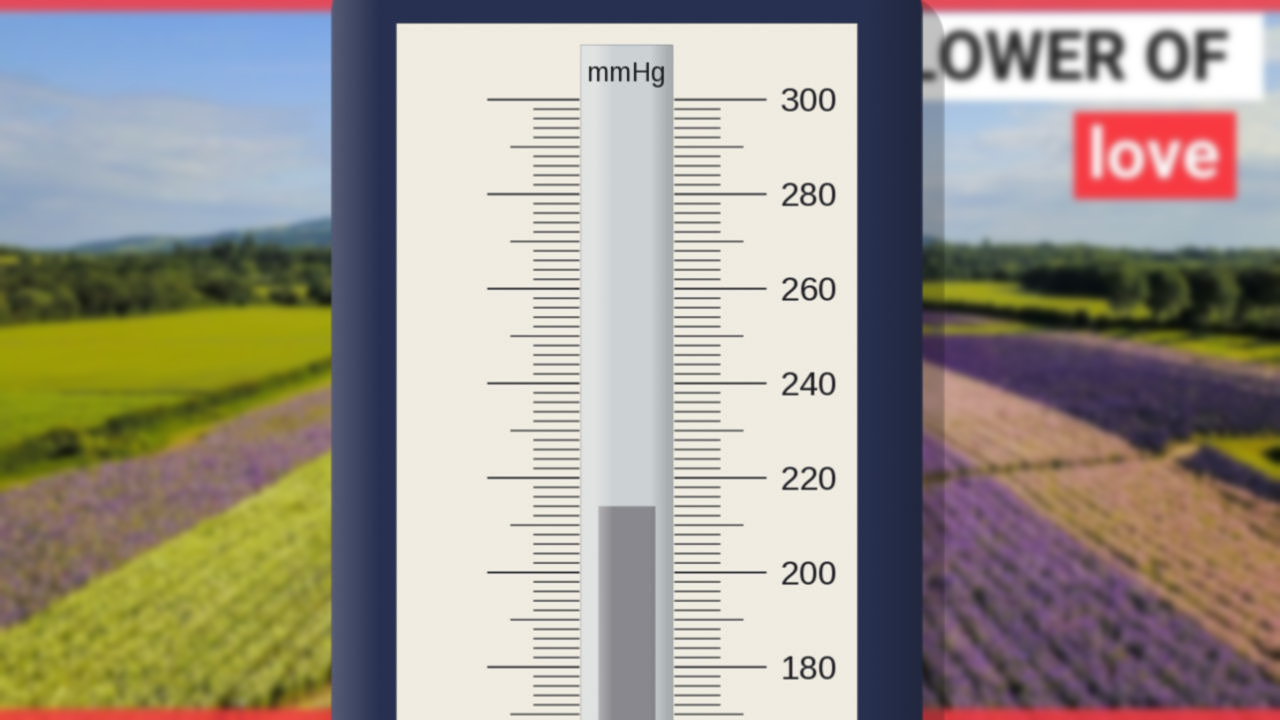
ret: 214,mmHg
